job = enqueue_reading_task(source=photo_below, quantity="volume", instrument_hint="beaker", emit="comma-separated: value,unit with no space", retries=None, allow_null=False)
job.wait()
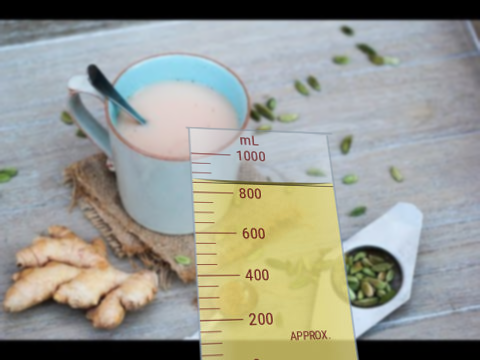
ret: 850,mL
